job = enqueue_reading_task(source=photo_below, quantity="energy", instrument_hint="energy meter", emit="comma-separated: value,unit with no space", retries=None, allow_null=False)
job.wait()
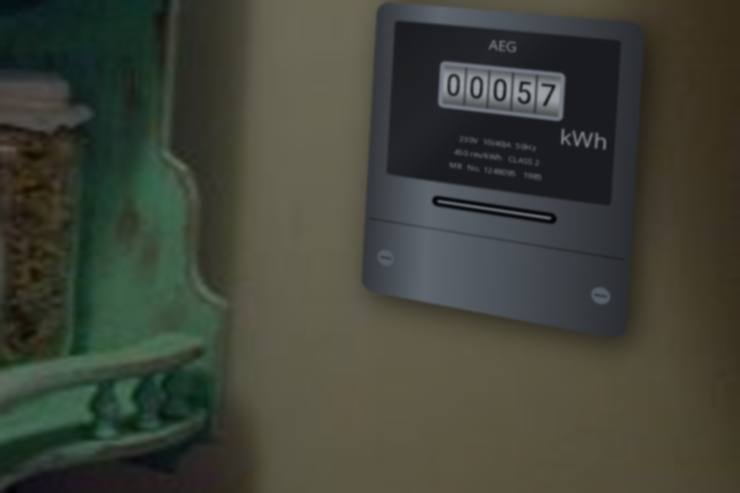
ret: 57,kWh
